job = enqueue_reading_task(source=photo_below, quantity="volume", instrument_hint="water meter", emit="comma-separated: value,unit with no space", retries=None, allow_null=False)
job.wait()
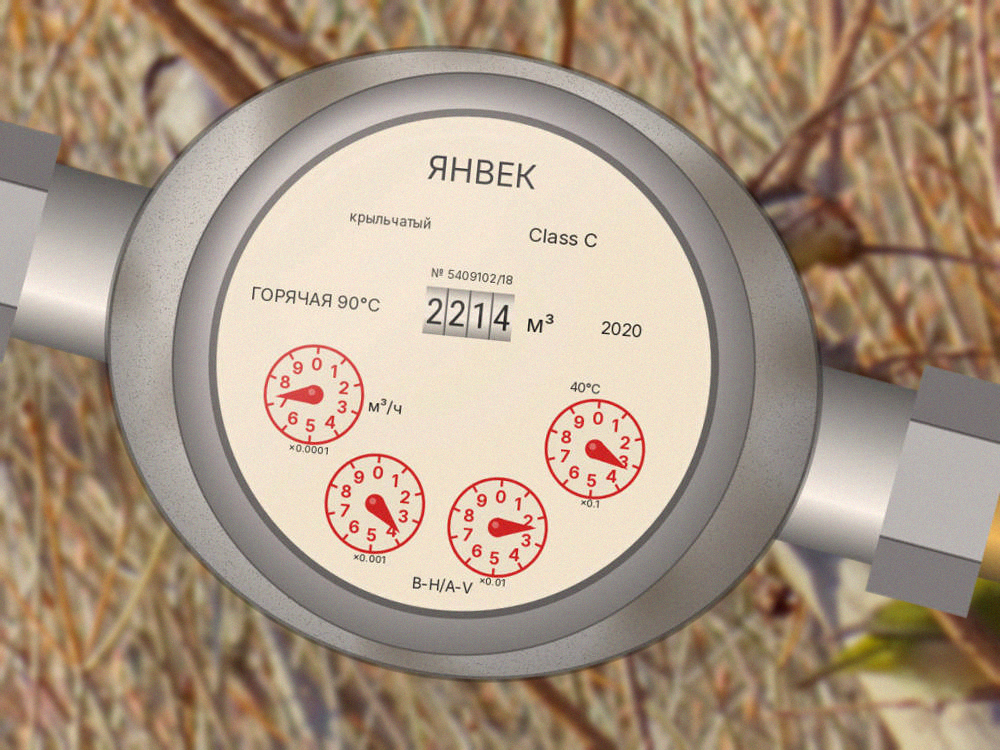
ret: 2214.3237,m³
